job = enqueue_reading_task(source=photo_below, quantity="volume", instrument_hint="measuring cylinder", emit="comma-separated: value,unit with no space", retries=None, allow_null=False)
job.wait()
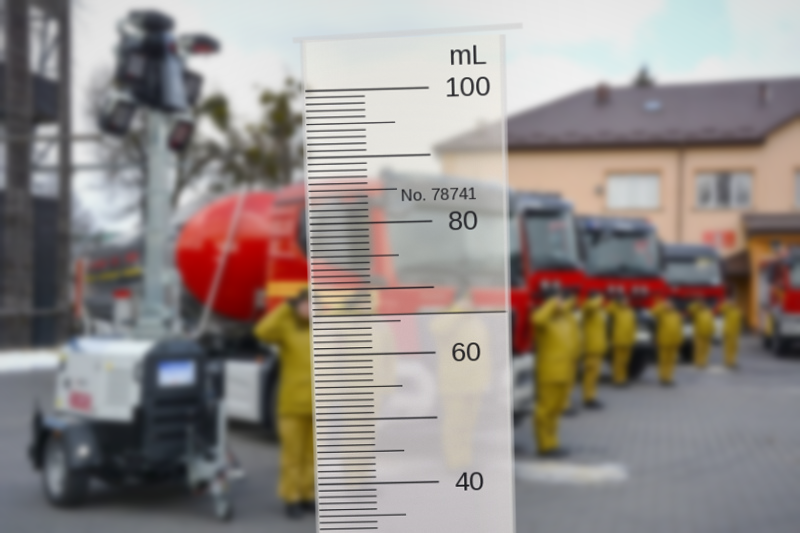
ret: 66,mL
